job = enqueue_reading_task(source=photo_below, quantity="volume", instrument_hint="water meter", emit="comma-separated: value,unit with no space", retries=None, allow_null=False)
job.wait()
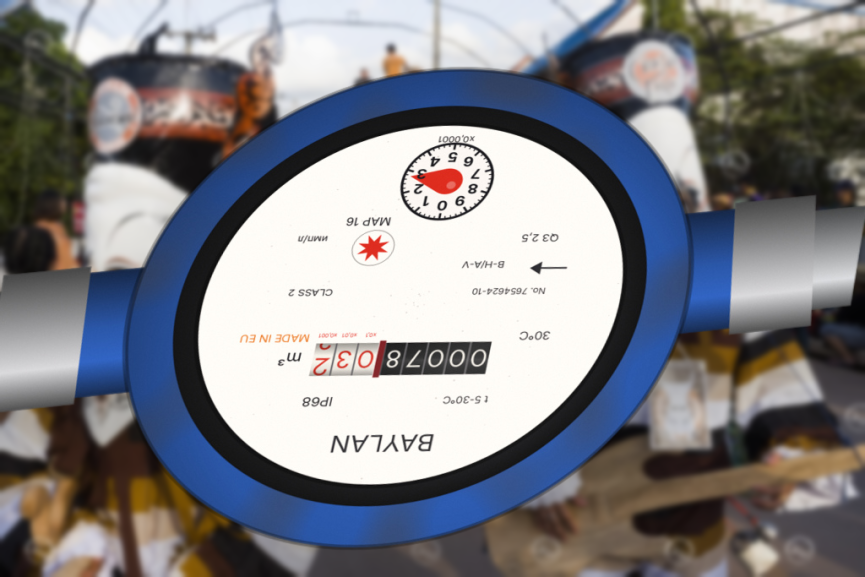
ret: 78.0322,m³
